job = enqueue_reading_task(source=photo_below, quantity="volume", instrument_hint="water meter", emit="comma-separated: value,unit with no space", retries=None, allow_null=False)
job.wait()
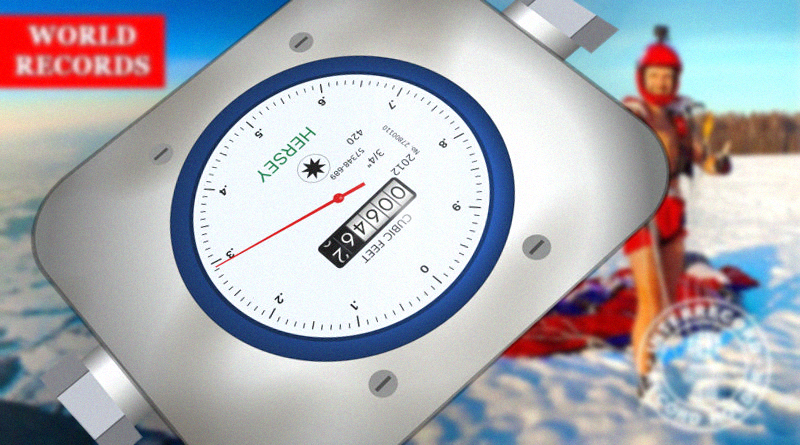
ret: 6462.29,ft³
